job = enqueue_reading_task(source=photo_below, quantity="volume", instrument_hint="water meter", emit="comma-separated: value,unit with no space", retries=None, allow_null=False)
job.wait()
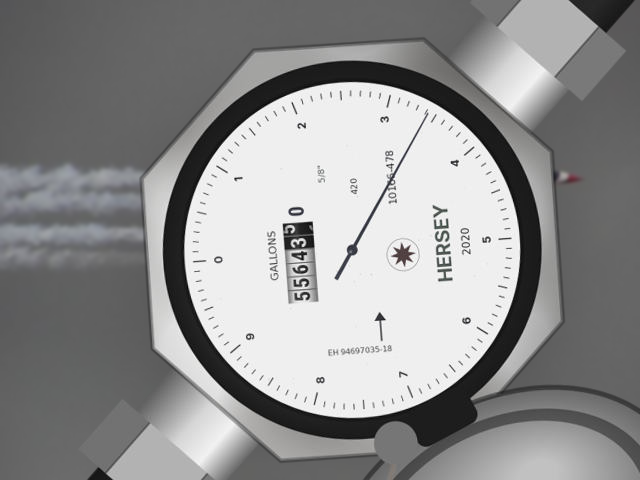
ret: 5564353.4,gal
